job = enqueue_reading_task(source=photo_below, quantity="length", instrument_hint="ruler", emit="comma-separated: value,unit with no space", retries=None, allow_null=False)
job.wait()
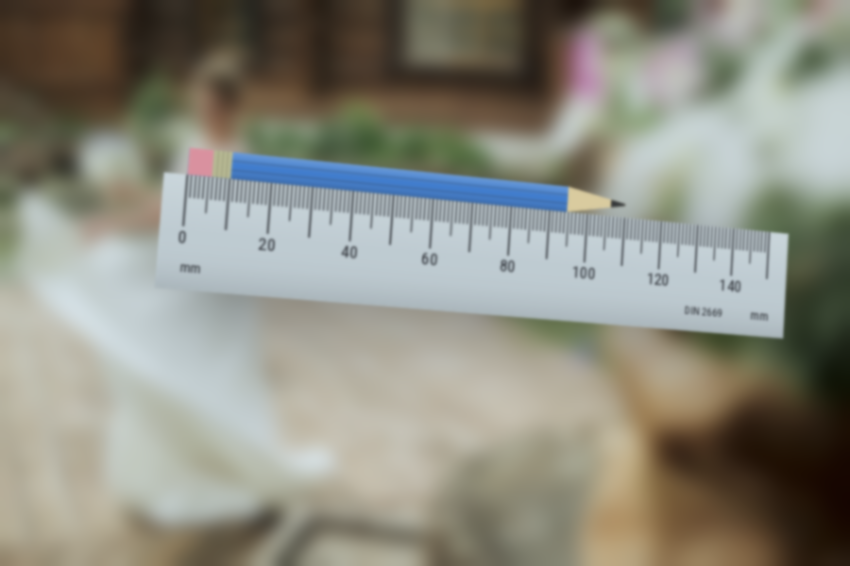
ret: 110,mm
